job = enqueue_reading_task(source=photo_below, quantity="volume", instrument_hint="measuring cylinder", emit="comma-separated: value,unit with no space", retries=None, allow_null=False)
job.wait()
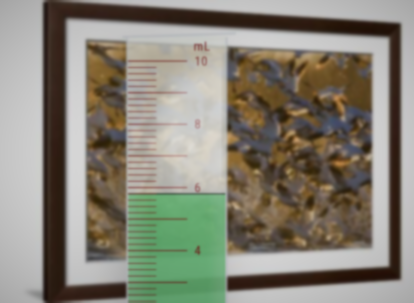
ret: 5.8,mL
